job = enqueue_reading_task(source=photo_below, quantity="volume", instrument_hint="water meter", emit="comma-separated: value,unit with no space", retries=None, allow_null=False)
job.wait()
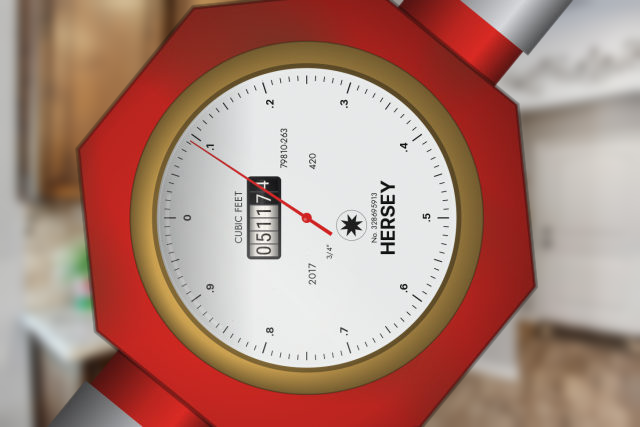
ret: 51174.09,ft³
